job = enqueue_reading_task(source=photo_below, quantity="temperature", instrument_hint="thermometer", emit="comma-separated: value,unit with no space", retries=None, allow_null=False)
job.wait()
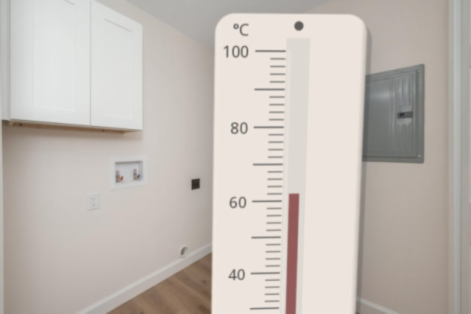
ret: 62,°C
